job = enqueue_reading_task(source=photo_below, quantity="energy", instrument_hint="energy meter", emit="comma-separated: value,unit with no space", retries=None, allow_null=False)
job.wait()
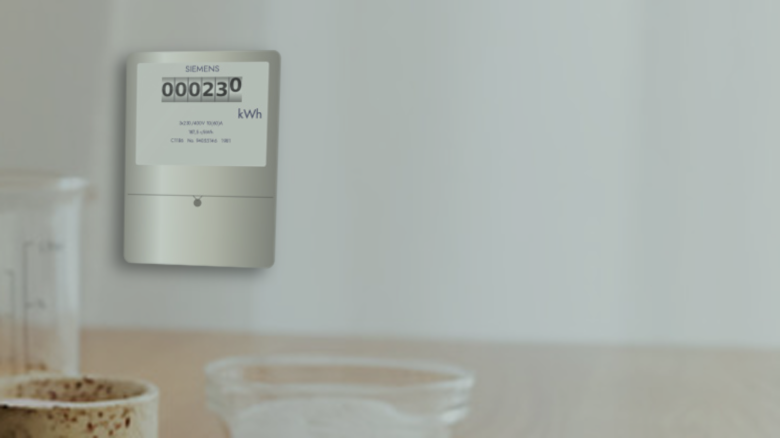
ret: 230,kWh
